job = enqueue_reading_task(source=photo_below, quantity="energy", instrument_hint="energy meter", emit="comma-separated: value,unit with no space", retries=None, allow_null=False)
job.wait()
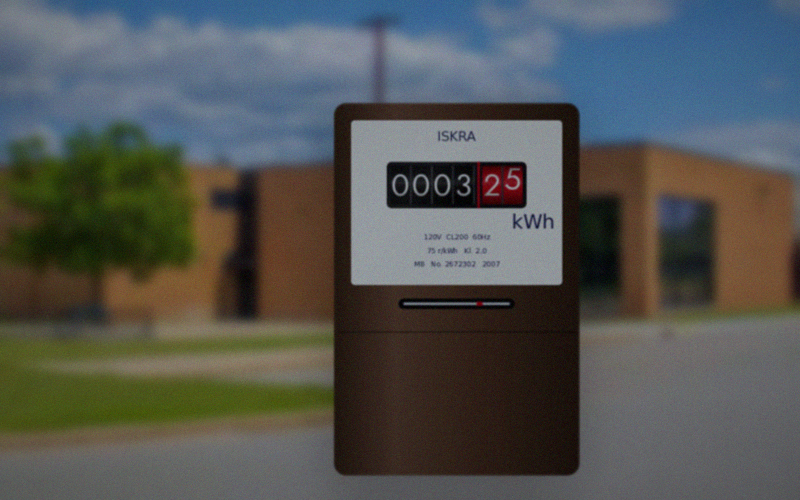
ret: 3.25,kWh
